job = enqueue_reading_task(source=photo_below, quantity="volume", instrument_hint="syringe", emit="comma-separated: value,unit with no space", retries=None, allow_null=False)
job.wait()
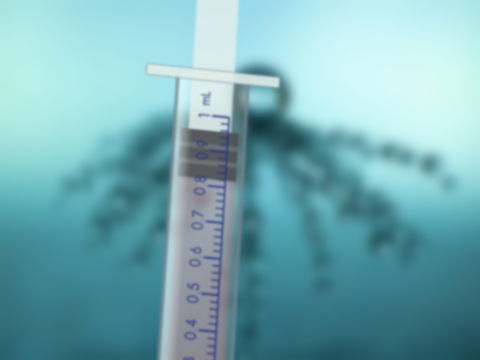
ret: 0.82,mL
